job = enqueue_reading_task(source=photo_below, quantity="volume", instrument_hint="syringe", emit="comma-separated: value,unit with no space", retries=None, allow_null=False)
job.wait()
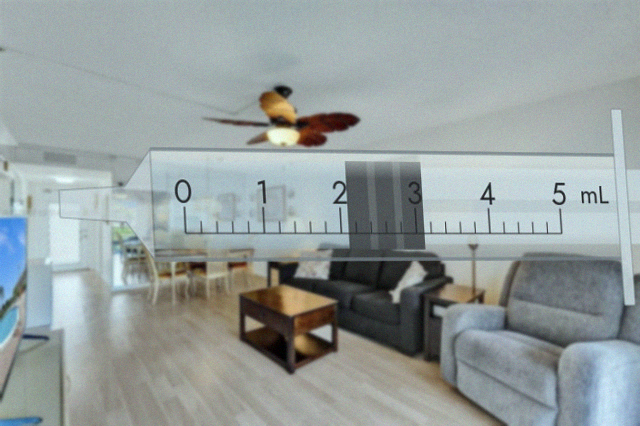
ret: 2.1,mL
